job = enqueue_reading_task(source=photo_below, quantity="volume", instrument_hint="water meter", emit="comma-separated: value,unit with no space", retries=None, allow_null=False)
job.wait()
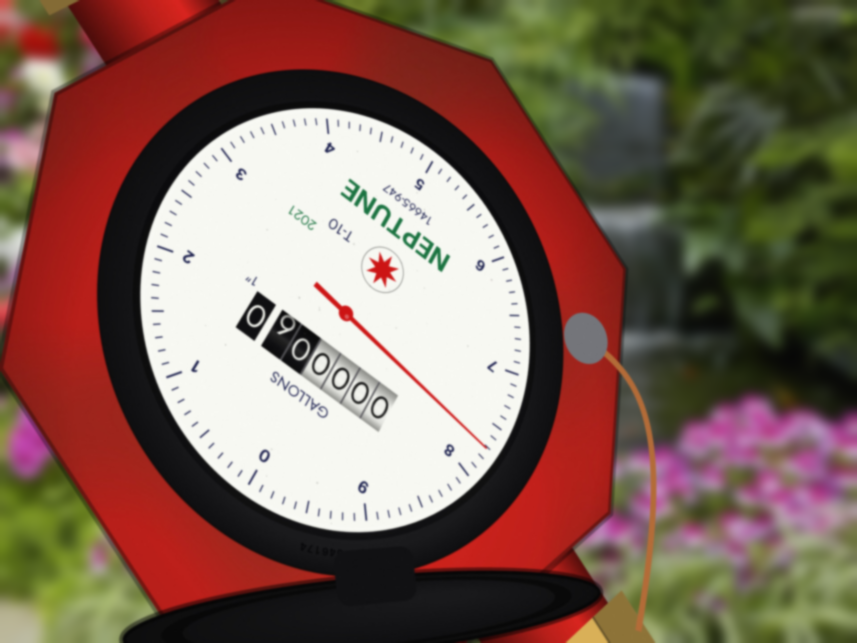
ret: 57.7,gal
